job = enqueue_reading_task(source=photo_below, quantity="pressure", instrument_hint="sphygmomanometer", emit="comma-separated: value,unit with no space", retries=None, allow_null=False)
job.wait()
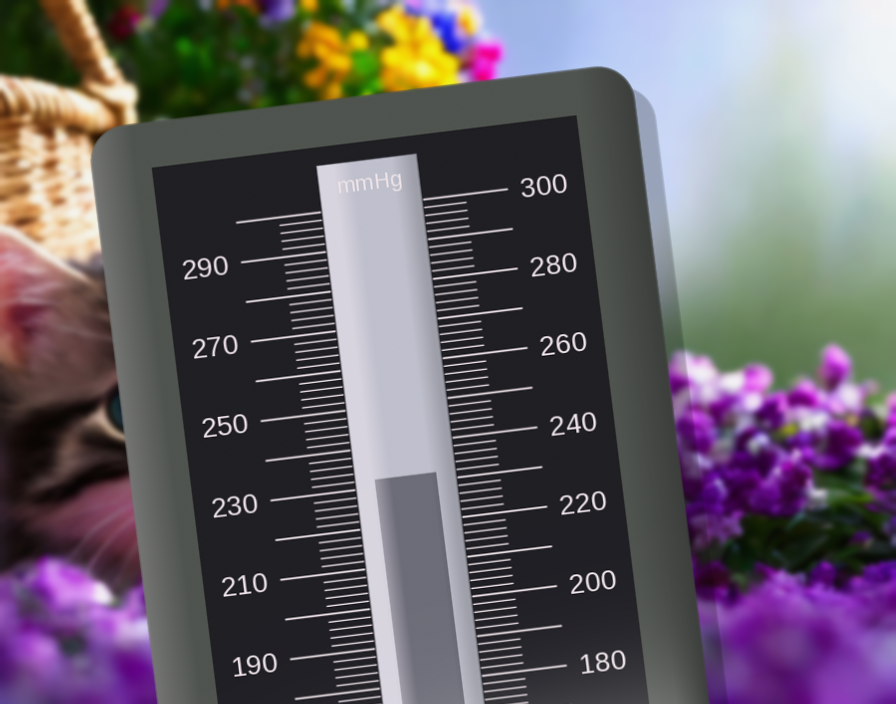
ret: 232,mmHg
